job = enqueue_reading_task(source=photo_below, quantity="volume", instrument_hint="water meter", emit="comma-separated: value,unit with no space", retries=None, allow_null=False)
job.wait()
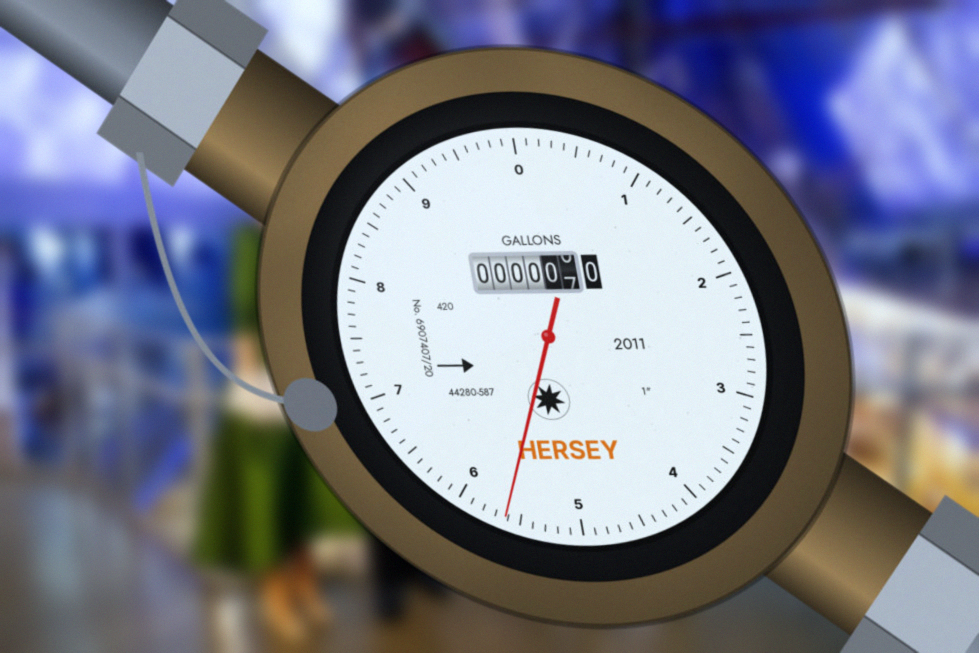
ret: 65.6,gal
